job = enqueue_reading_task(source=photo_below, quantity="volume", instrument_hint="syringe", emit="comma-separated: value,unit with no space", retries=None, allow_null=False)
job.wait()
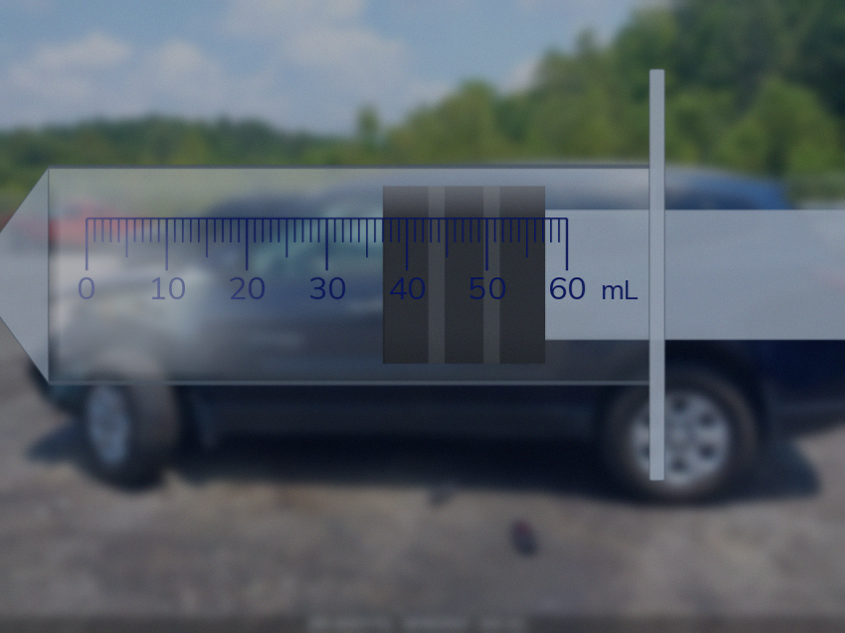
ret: 37,mL
